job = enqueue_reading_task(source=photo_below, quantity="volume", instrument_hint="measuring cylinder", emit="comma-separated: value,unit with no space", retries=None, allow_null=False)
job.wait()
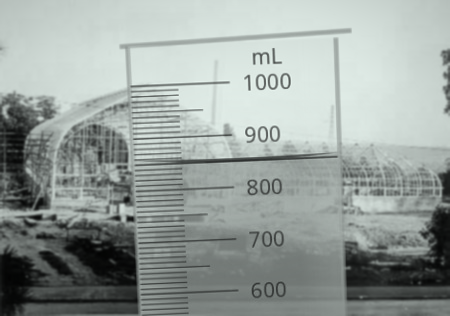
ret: 850,mL
